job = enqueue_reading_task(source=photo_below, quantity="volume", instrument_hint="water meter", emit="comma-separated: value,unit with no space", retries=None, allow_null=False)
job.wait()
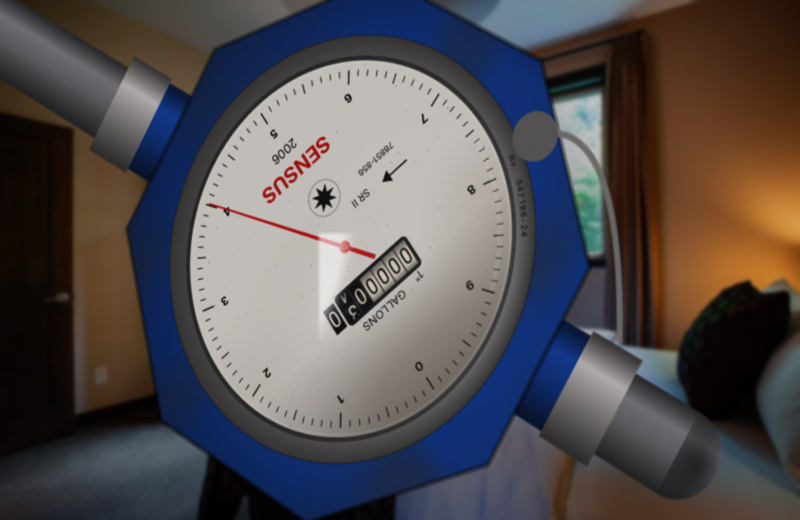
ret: 34.0,gal
